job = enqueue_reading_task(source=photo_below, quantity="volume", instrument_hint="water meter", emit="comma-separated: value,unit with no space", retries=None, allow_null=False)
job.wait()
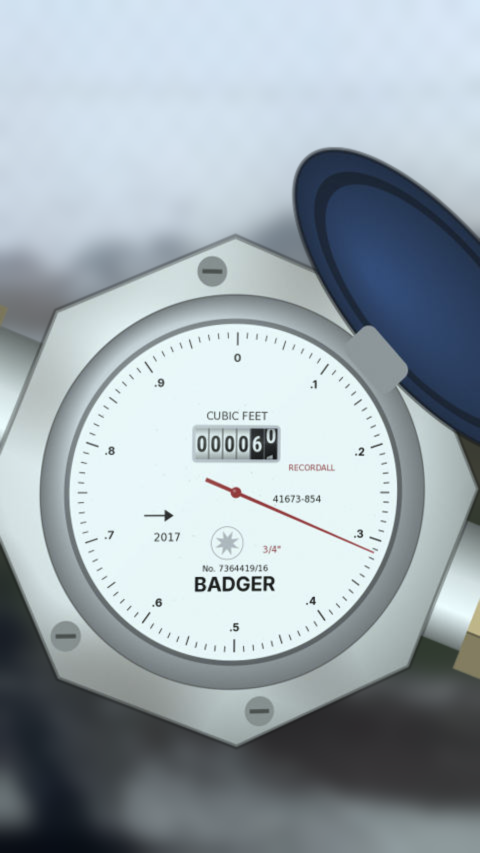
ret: 60.31,ft³
